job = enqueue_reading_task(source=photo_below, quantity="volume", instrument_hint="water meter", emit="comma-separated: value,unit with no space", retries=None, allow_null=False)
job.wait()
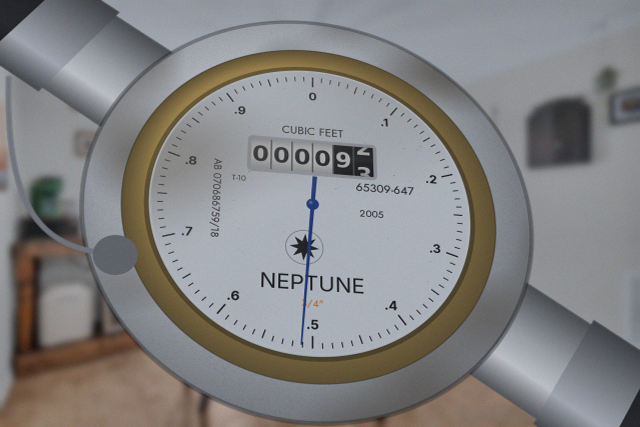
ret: 92.51,ft³
